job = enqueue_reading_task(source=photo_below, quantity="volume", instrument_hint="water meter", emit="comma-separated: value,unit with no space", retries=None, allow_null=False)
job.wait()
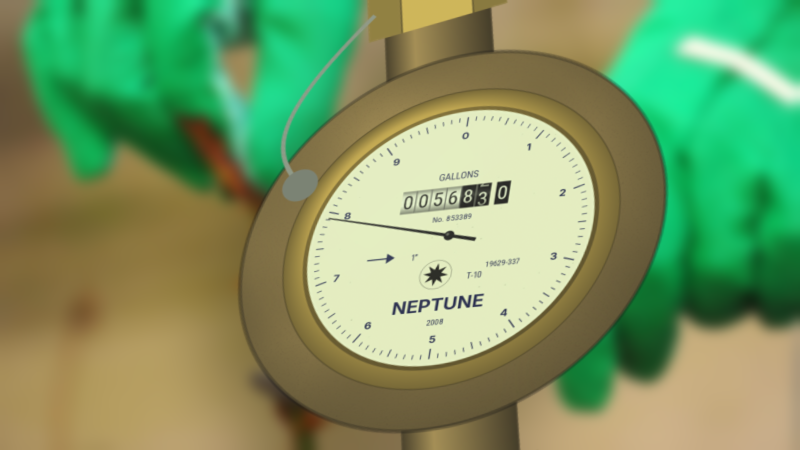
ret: 56827.9,gal
